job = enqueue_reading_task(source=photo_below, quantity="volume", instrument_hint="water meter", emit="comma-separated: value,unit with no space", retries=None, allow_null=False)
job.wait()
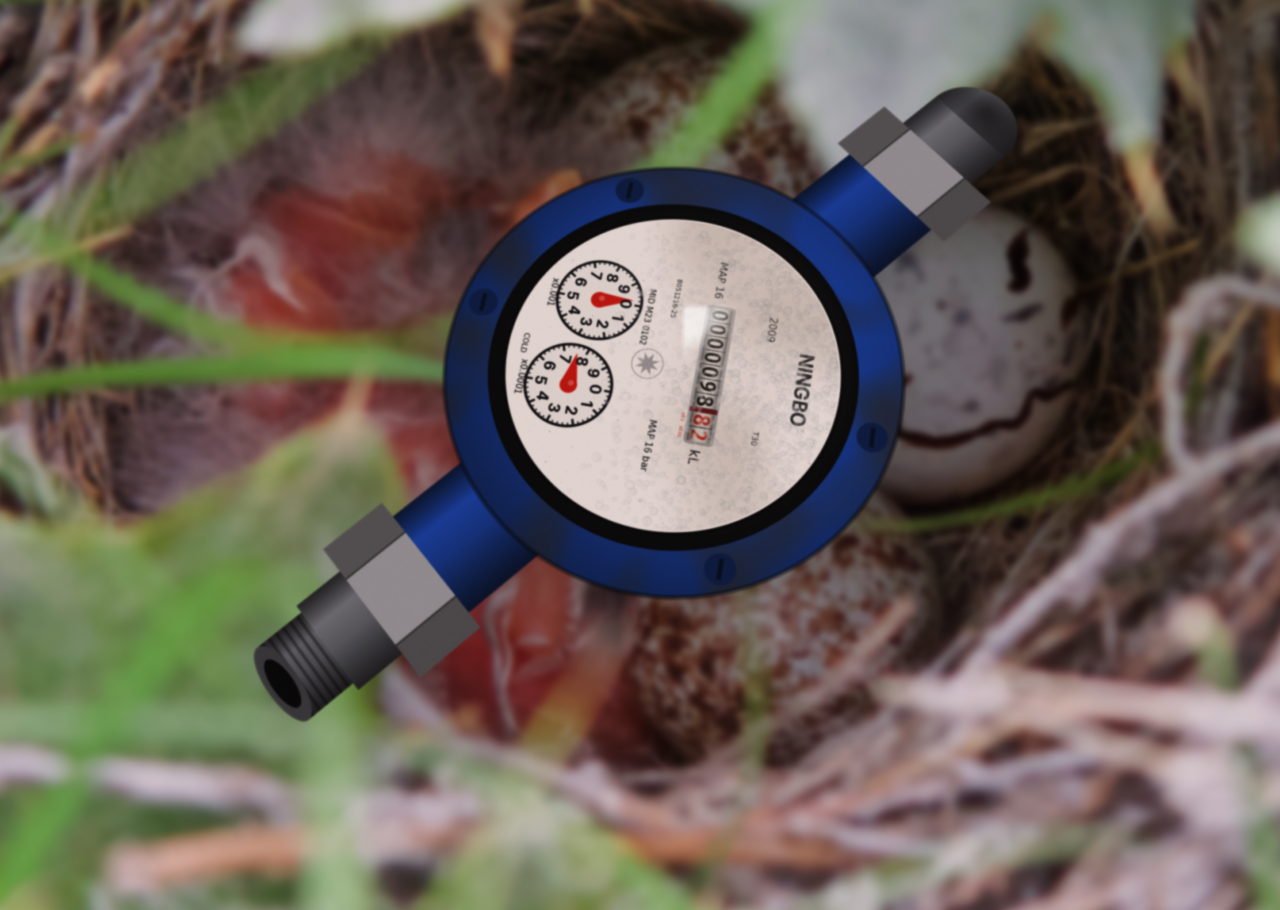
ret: 98.8197,kL
